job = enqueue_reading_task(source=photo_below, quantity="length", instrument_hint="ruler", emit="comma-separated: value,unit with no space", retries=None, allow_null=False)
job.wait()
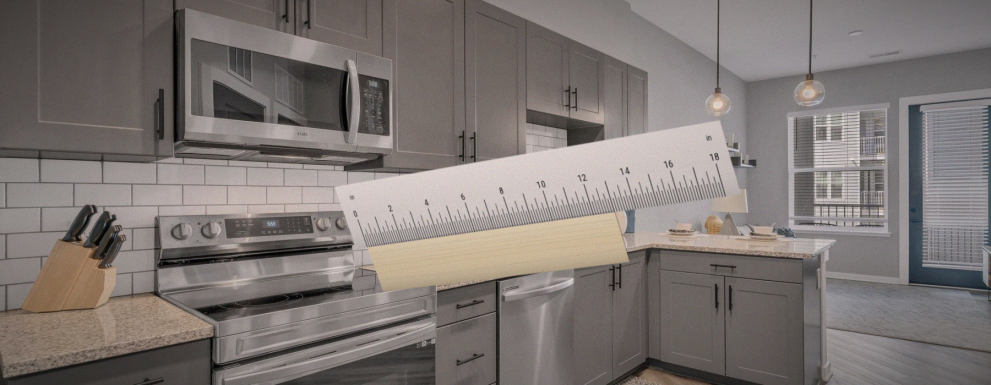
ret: 13,in
